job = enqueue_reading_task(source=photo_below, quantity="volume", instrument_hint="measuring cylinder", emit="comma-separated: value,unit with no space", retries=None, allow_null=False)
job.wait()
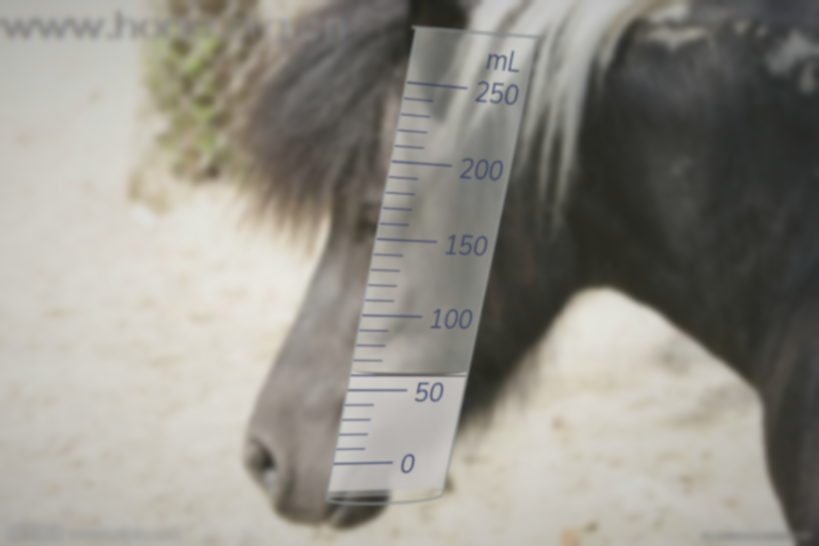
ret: 60,mL
